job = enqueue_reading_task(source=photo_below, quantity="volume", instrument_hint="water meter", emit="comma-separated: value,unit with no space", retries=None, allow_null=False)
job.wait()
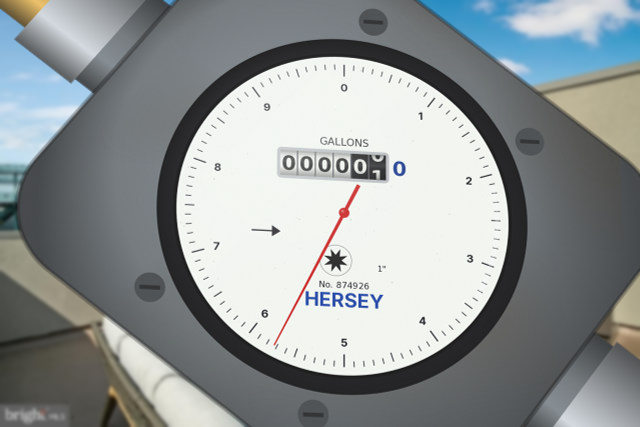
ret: 5.7,gal
